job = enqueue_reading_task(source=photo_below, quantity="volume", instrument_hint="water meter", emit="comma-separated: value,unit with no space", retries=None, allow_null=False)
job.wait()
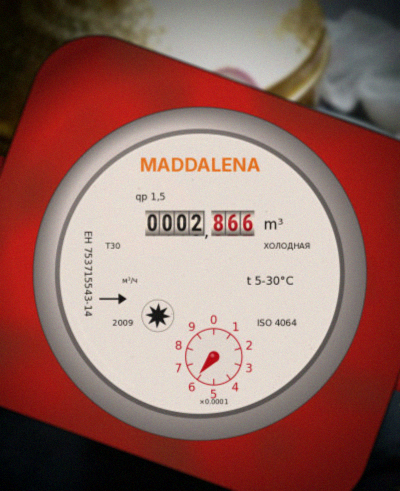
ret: 2.8666,m³
